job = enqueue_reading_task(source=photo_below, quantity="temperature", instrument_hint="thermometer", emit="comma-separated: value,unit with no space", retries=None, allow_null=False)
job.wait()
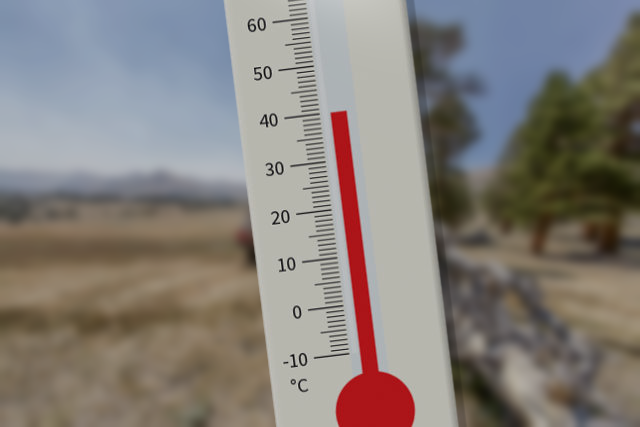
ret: 40,°C
